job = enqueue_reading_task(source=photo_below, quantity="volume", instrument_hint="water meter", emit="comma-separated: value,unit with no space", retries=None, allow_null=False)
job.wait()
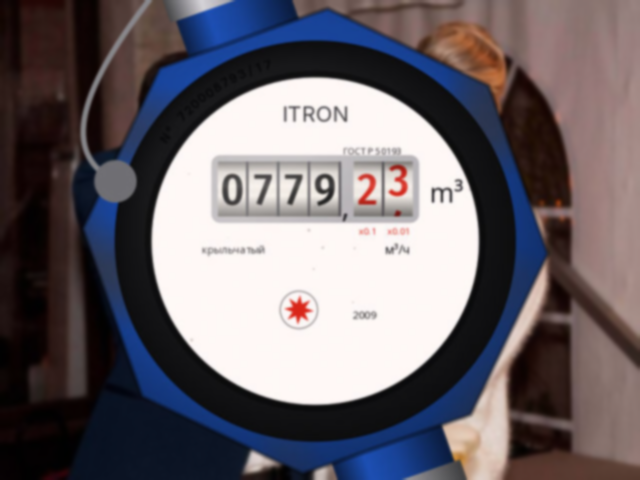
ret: 779.23,m³
